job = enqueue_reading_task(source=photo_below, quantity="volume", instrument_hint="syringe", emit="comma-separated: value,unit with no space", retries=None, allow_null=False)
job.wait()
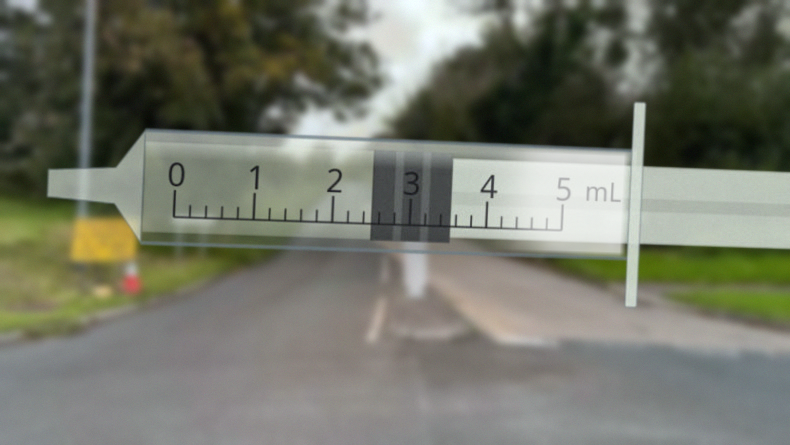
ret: 2.5,mL
